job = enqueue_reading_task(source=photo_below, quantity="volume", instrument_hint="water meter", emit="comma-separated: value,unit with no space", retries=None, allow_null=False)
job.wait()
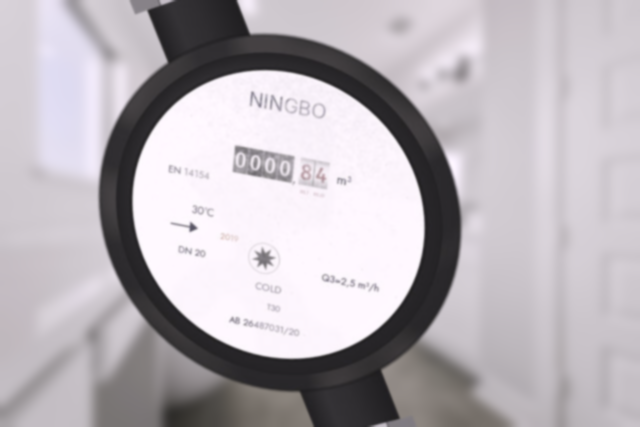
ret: 0.84,m³
